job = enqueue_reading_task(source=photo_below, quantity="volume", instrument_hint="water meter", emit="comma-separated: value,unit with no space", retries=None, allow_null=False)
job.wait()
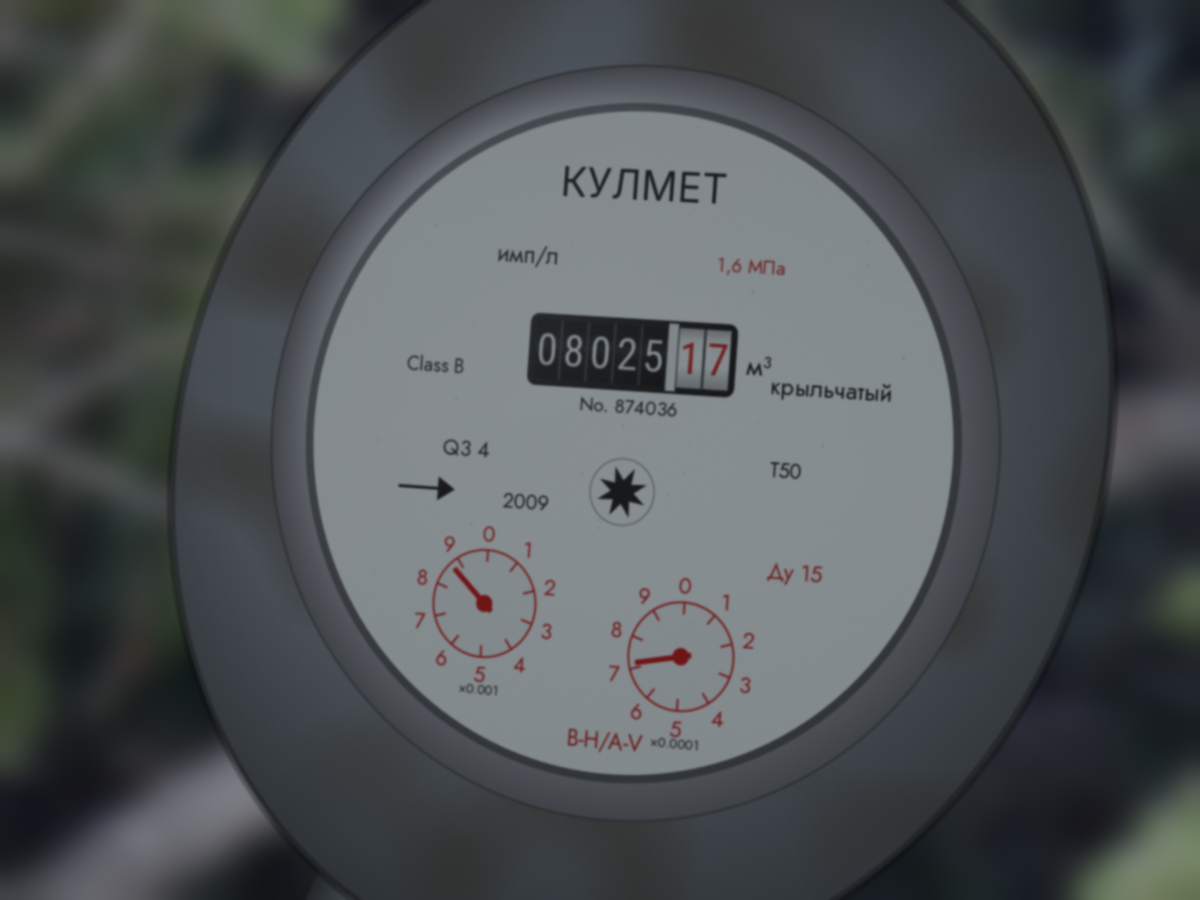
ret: 8025.1787,m³
